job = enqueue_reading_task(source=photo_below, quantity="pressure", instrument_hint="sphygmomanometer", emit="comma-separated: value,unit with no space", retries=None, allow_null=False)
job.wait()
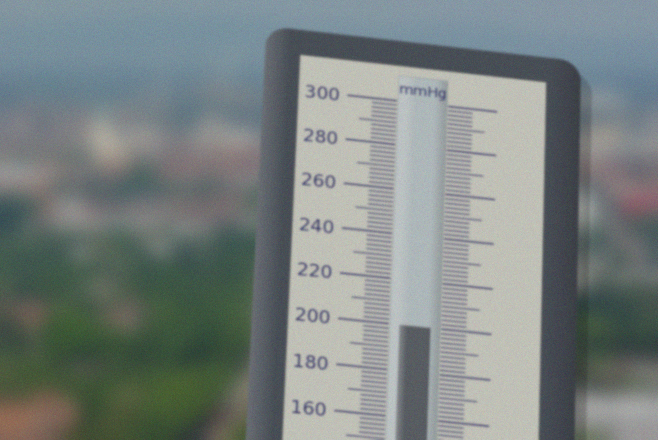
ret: 200,mmHg
